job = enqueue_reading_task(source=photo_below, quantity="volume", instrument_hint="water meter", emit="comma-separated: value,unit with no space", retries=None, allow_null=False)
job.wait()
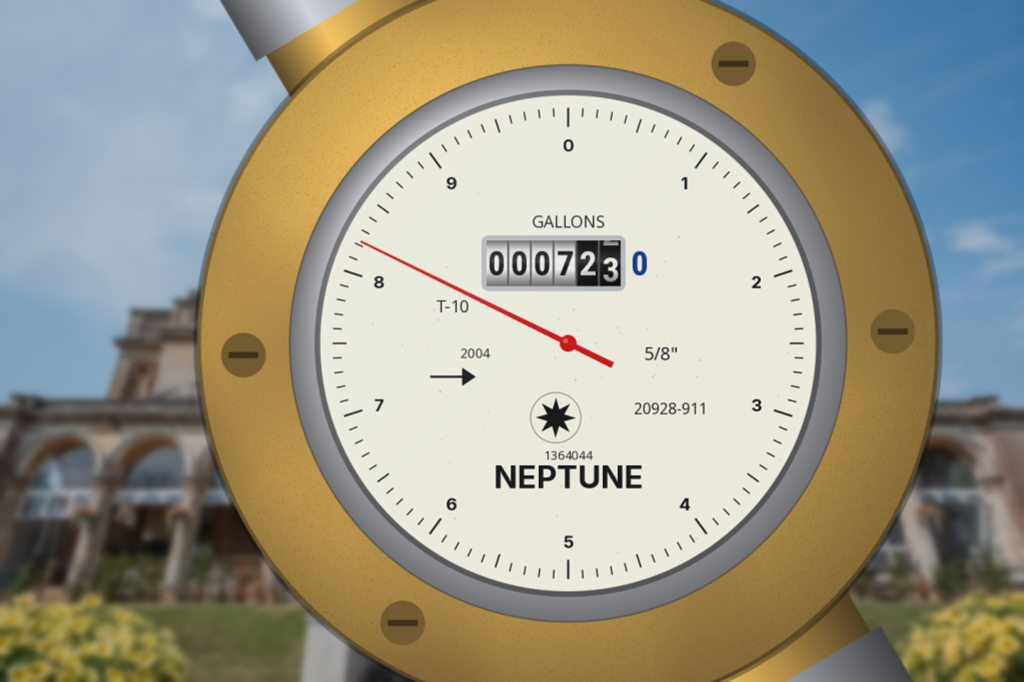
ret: 7228.2,gal
